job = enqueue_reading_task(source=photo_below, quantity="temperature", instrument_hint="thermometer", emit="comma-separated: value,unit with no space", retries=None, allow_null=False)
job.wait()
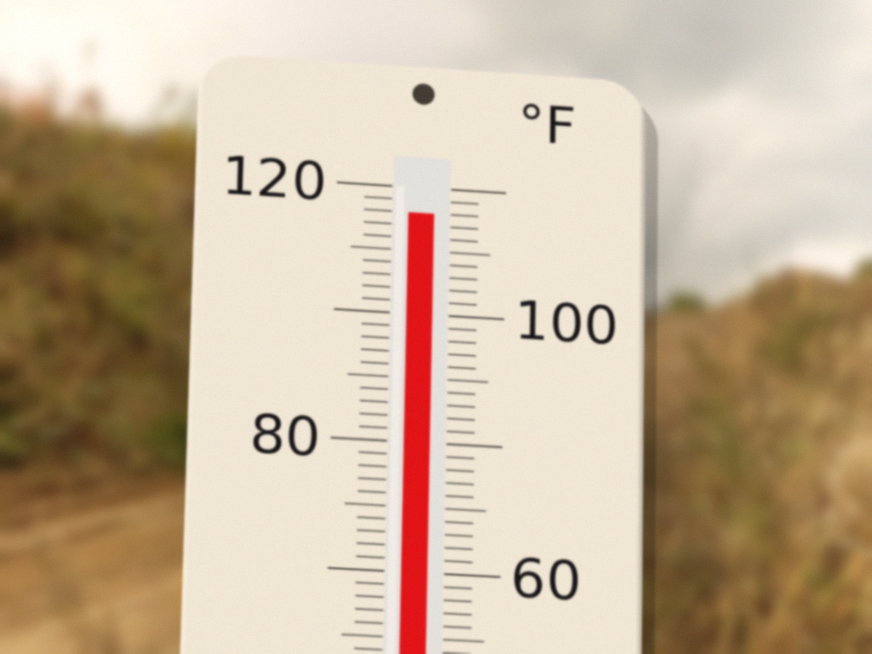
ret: 116,°F
